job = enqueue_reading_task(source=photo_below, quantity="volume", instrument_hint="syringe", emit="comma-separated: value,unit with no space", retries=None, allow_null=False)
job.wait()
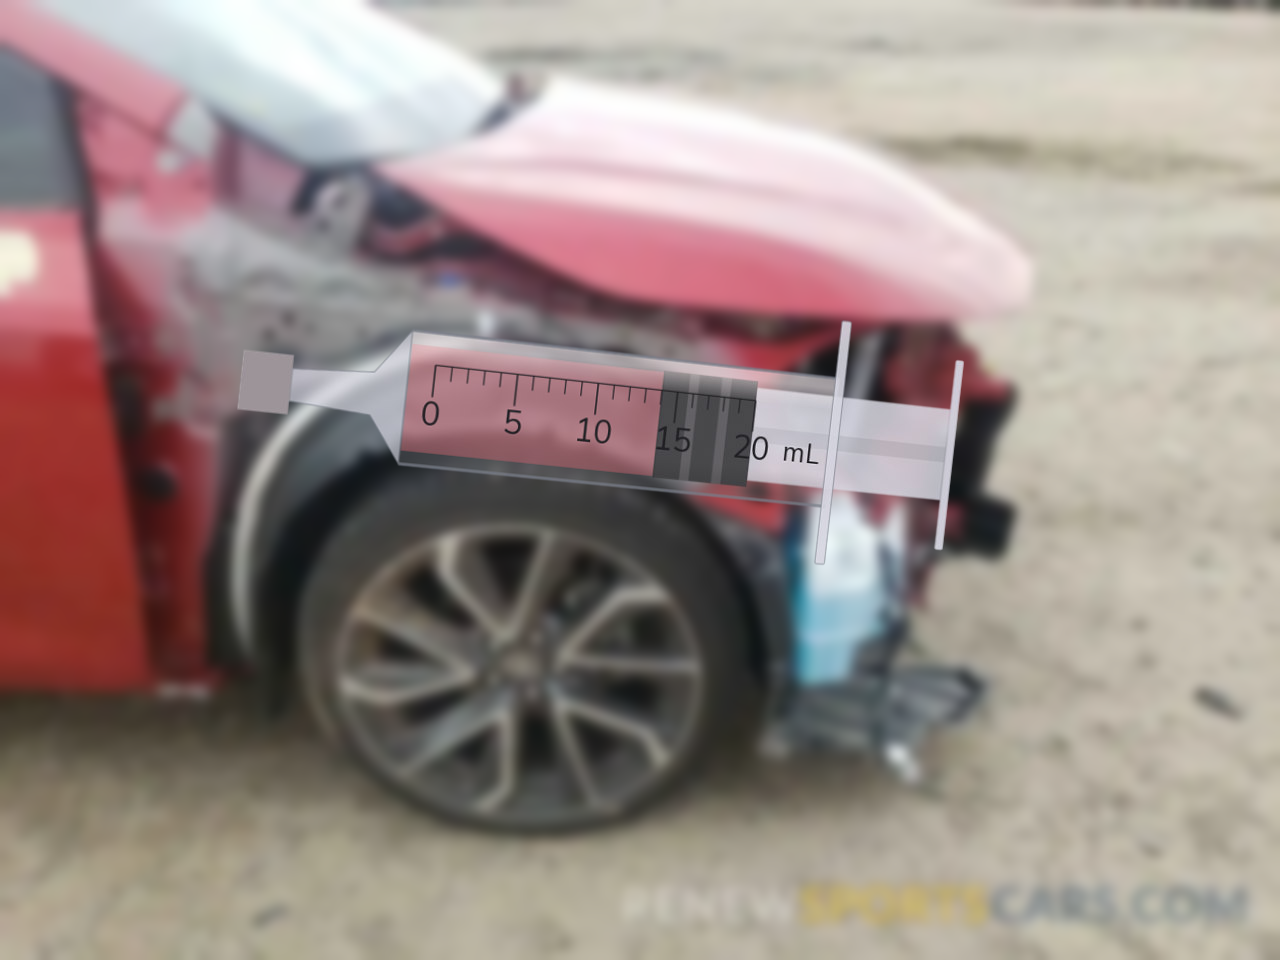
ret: 14,mL
